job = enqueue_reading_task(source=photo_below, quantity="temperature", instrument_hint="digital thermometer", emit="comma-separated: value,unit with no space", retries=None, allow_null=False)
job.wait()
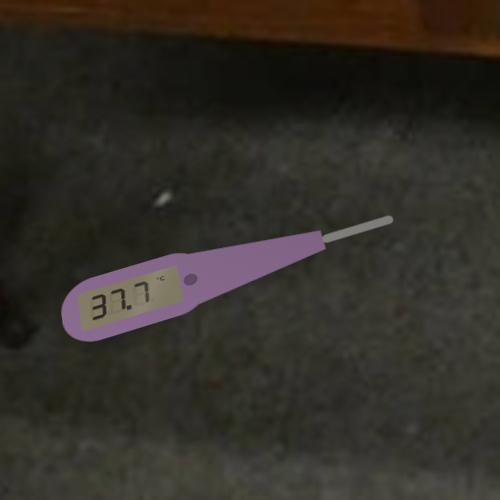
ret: 37.7,°C
